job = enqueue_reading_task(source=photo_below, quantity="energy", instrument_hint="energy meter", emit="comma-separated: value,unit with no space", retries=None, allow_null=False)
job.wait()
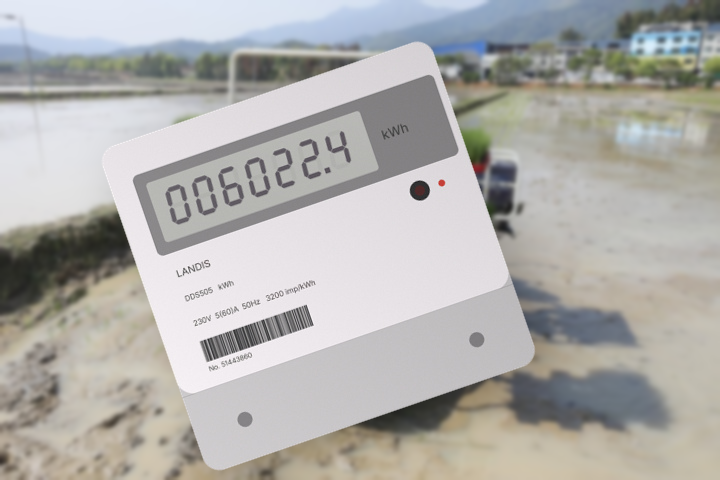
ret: 6022.4,kWh
